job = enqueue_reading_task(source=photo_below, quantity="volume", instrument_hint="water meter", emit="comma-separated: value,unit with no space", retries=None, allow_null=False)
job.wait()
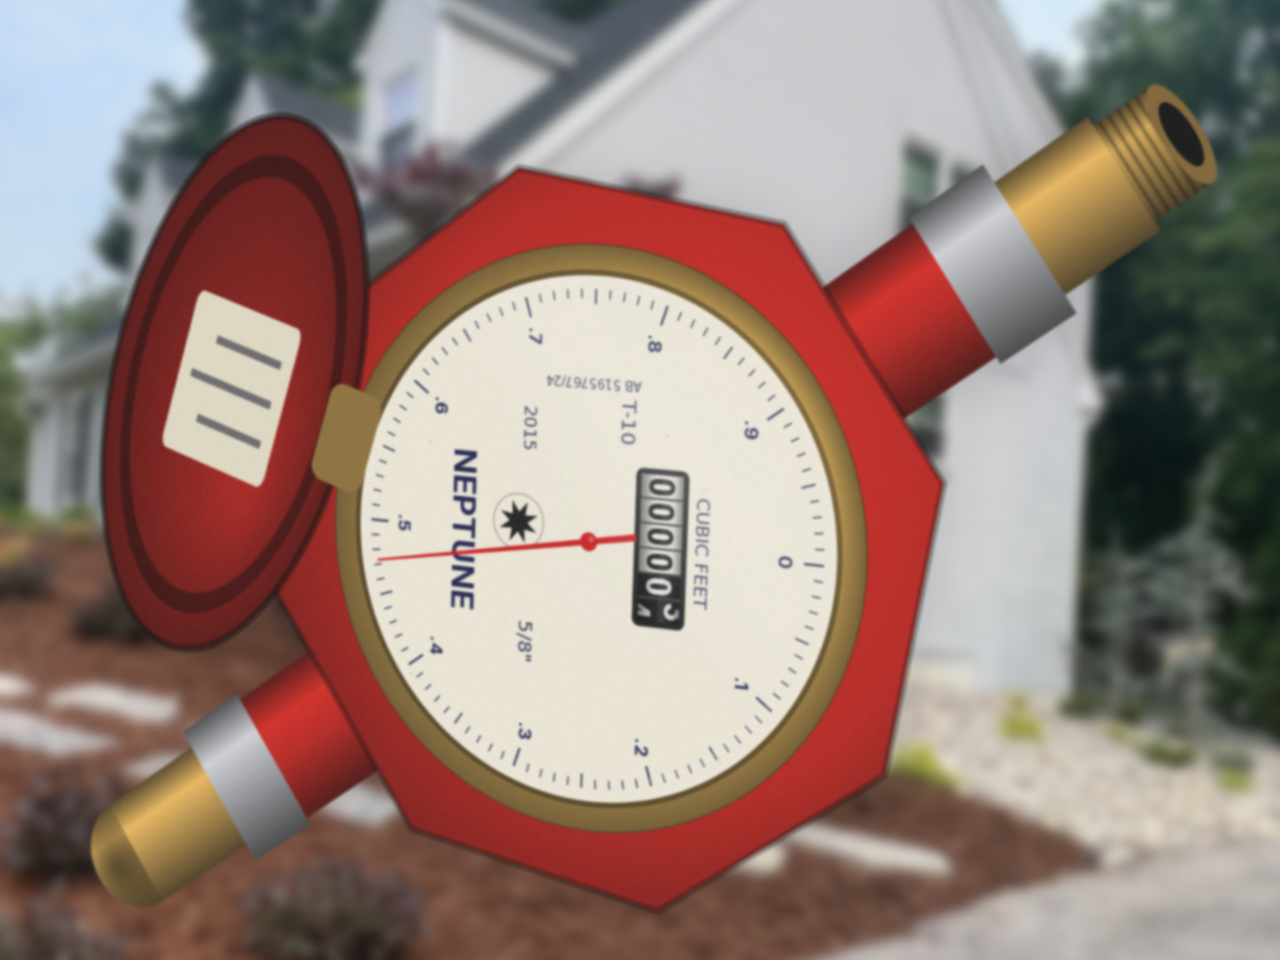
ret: 3.47,ft³
